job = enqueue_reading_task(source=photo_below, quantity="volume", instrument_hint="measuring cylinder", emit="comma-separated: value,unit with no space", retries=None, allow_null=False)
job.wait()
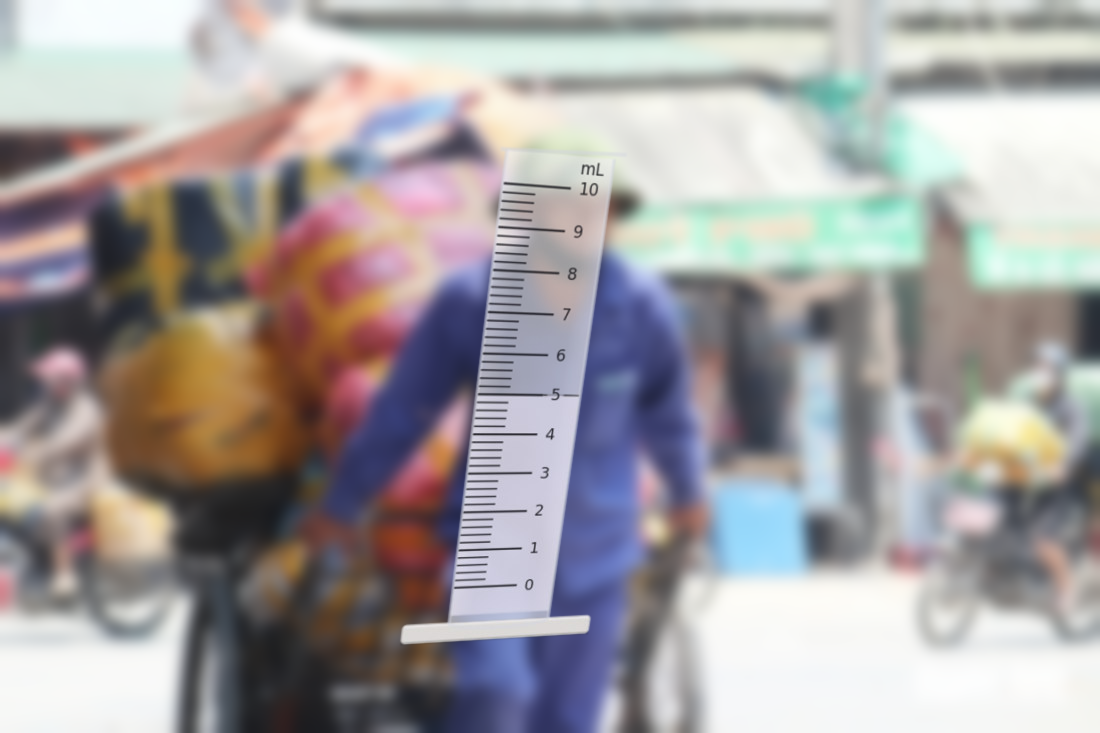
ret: 5,mL
